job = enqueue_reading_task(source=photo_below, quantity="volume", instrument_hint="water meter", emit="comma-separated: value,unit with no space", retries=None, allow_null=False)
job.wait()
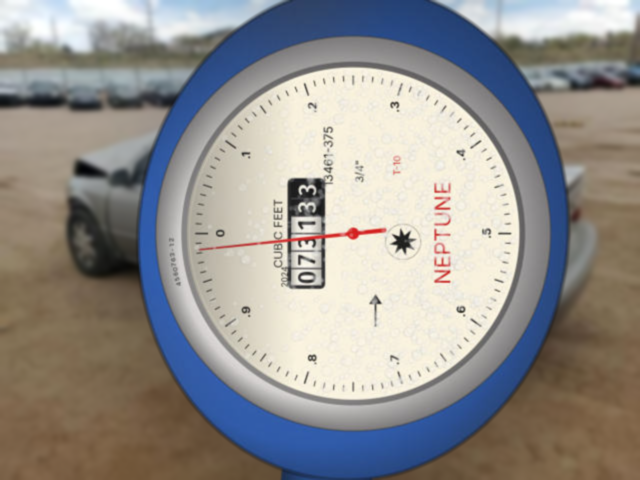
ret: 73132.98,ft³
